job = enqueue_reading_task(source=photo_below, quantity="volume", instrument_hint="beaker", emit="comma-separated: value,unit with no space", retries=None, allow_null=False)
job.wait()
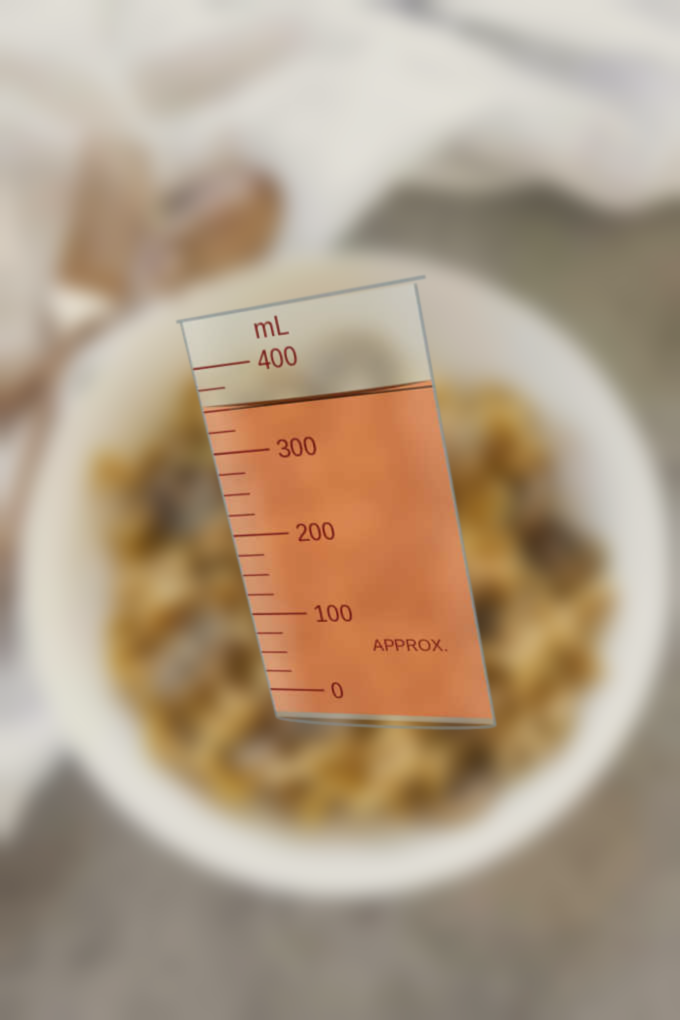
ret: 350,mL
